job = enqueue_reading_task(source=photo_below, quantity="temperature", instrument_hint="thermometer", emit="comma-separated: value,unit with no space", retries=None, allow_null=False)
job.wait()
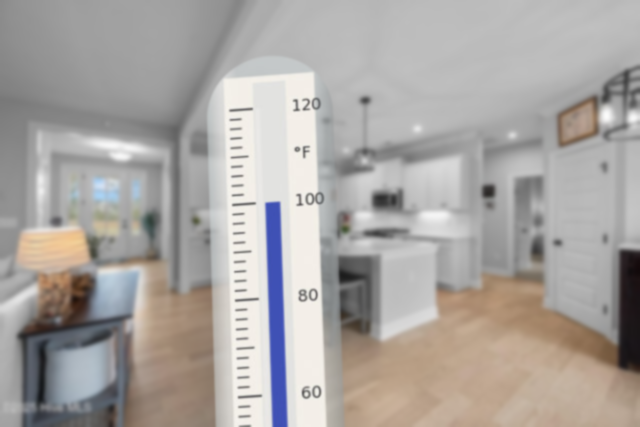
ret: 100,°F
